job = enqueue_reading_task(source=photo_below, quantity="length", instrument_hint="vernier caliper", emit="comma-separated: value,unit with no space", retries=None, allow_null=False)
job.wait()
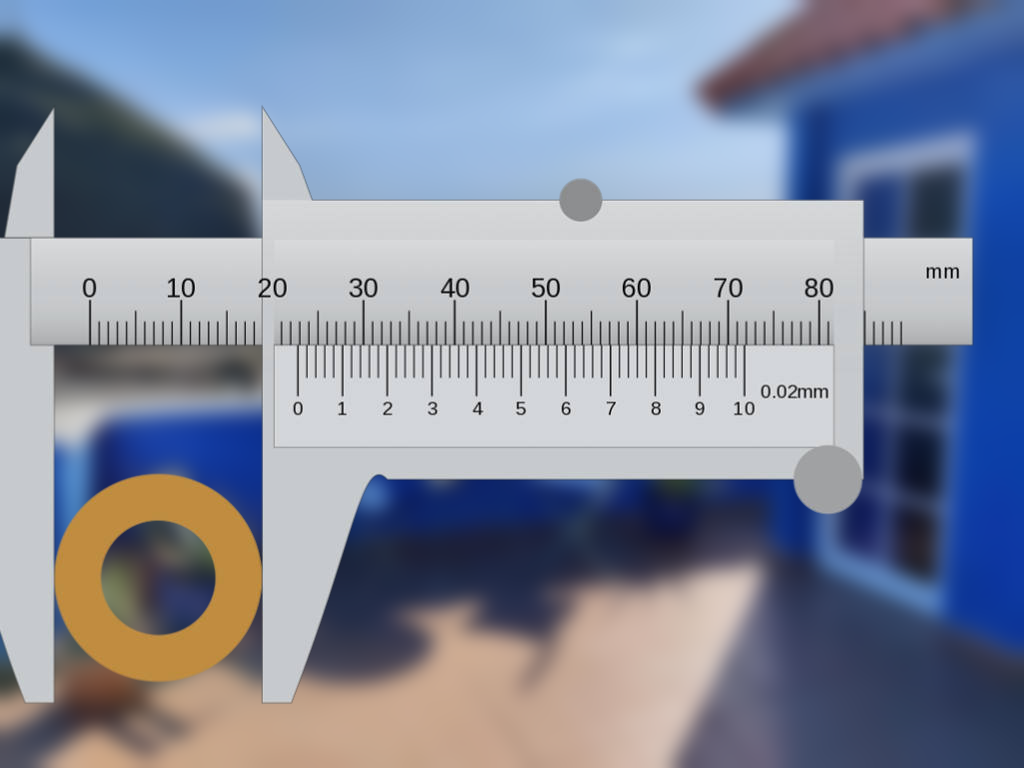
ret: 22.8,mm
